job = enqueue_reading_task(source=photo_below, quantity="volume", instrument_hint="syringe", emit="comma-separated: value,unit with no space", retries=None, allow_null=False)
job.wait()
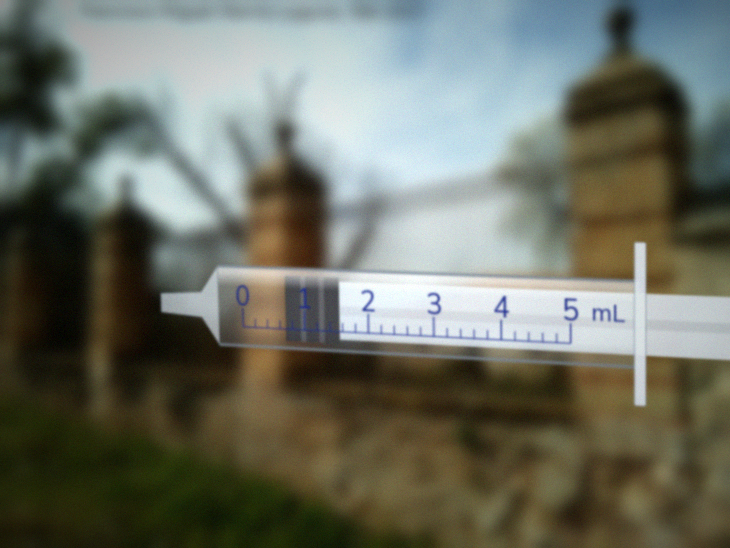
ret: 0.7,mL
